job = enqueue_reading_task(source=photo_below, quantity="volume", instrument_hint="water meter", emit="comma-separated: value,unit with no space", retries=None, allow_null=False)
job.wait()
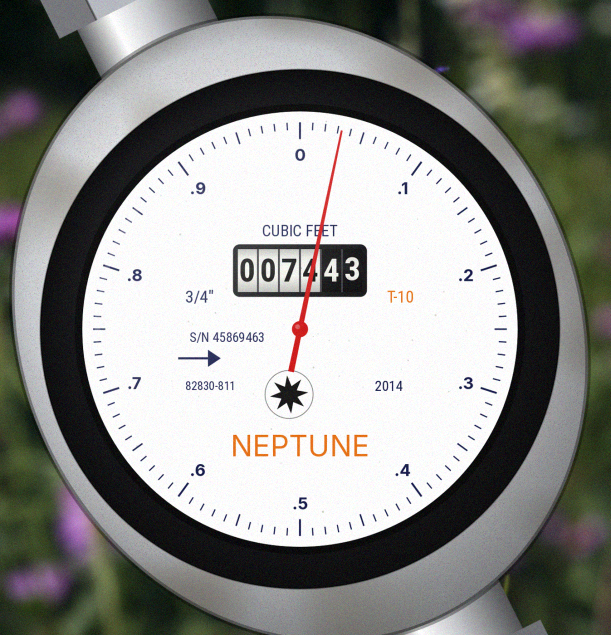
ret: 7443.03,ft³
